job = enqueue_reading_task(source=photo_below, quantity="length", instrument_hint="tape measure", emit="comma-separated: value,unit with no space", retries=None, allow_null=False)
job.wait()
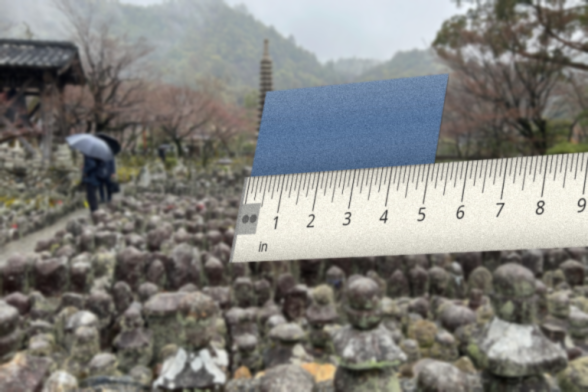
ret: 5.125,in
